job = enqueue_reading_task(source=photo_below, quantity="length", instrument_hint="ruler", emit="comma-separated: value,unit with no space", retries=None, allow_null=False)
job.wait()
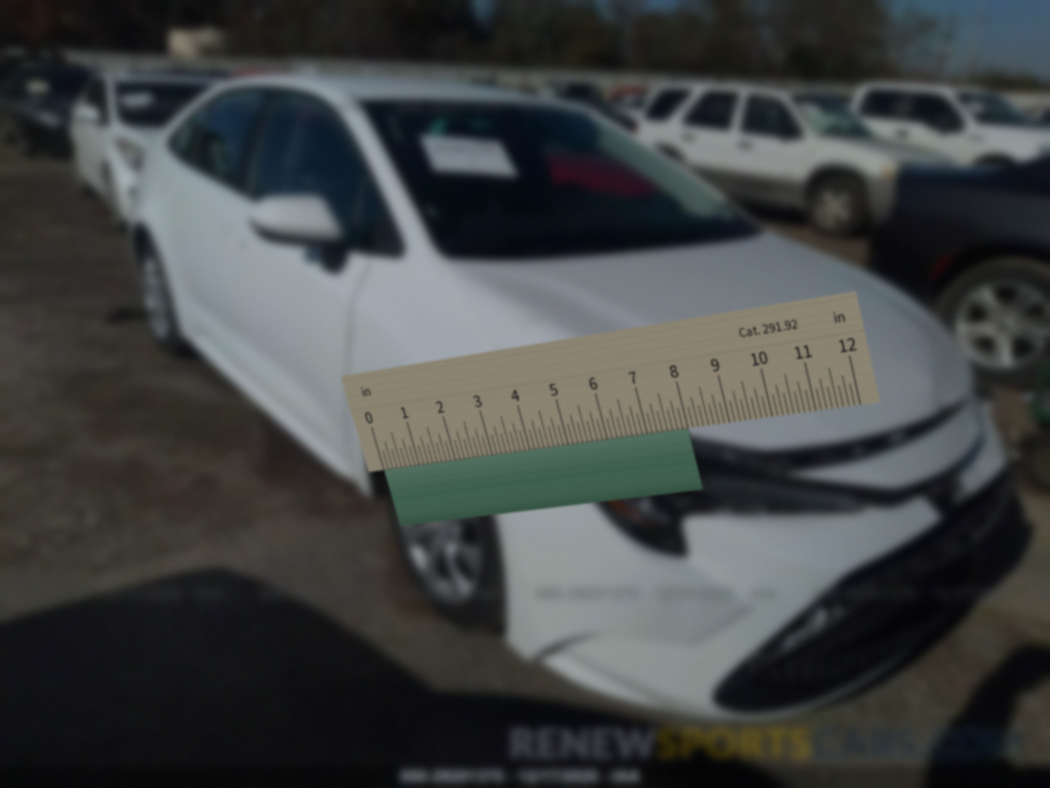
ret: 8,in
